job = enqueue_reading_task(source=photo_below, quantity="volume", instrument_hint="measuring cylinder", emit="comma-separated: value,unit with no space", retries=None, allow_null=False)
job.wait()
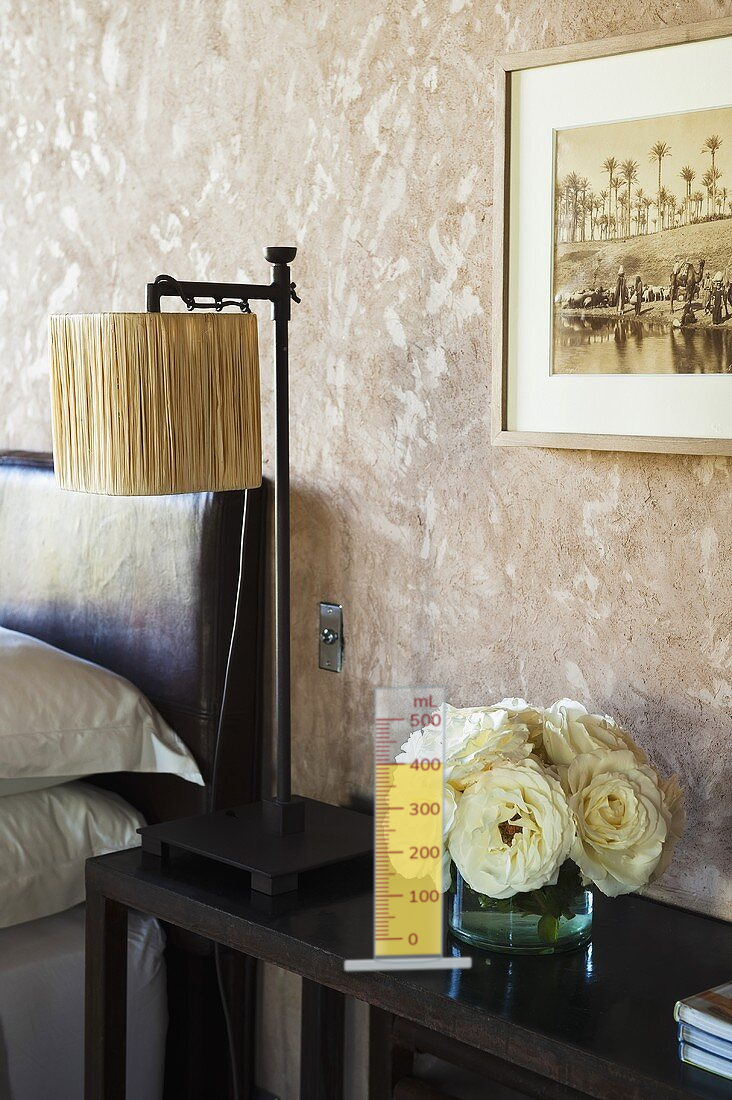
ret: 400,mL
